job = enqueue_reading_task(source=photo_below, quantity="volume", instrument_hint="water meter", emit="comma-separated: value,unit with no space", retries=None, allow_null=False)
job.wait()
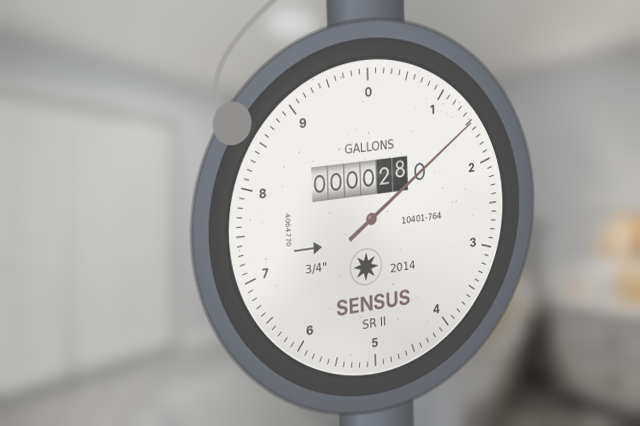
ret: 281.5,gal
